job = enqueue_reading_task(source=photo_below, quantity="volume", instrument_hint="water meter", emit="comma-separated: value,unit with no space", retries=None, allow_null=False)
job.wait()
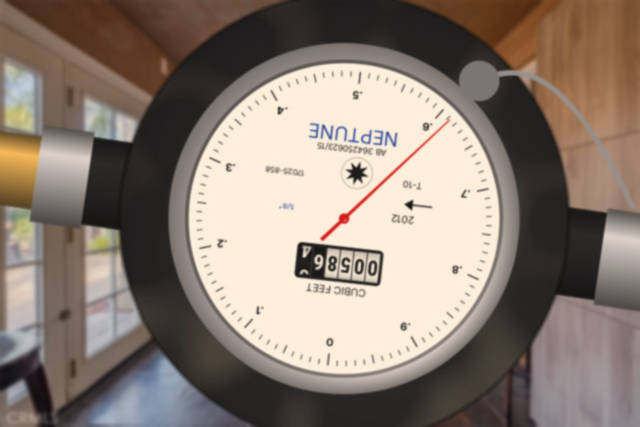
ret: 5863.61,ft³
